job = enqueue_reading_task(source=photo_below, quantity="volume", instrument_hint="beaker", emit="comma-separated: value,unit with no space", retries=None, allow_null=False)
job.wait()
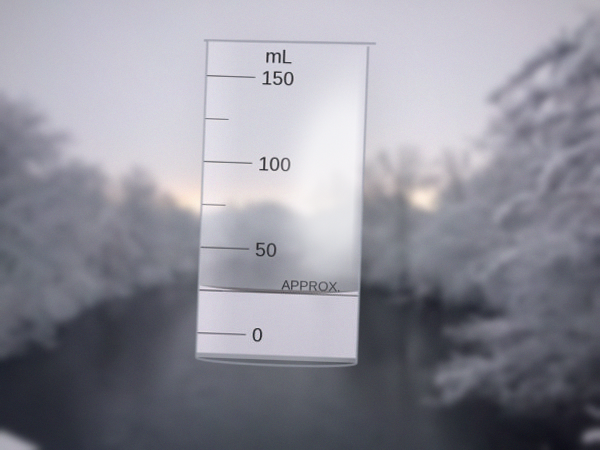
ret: 25,mL
